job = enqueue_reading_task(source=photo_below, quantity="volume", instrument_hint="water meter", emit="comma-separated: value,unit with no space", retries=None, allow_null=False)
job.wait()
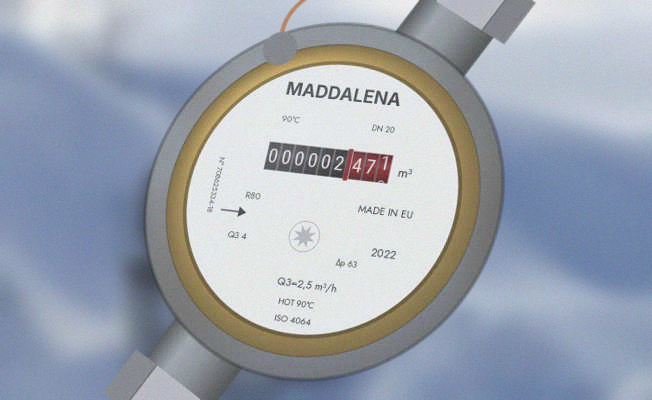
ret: 2.471,m³
